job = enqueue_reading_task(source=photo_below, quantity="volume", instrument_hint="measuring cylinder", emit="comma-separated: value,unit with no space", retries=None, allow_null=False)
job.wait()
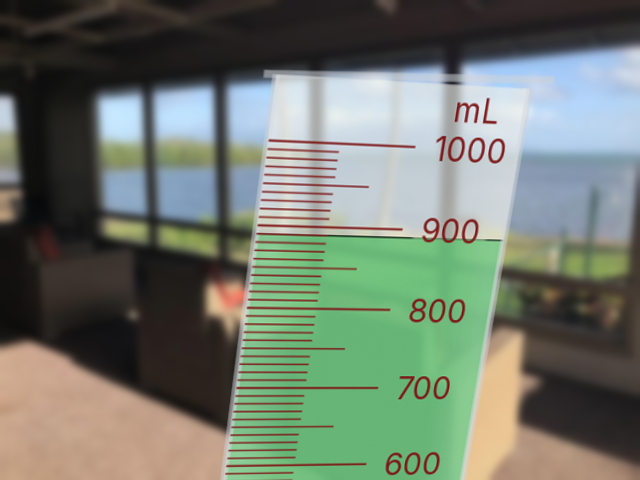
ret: 890,mL
